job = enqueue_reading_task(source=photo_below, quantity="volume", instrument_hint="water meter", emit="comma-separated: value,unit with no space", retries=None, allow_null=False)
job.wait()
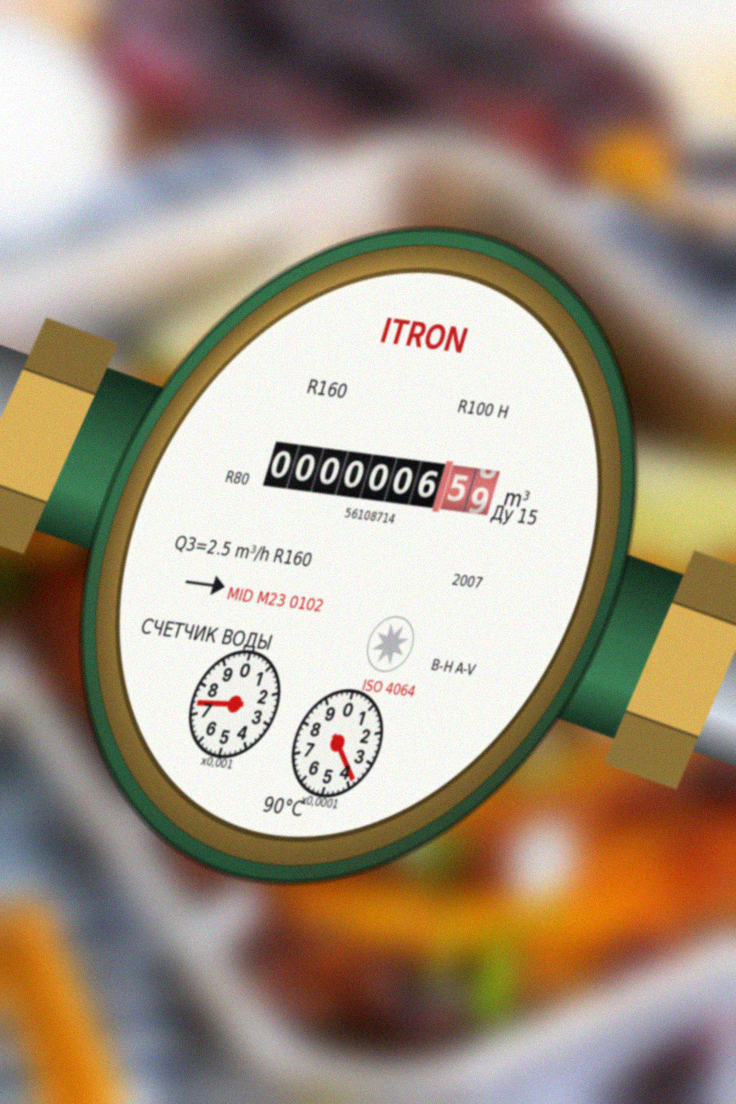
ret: 6.5873,m³
